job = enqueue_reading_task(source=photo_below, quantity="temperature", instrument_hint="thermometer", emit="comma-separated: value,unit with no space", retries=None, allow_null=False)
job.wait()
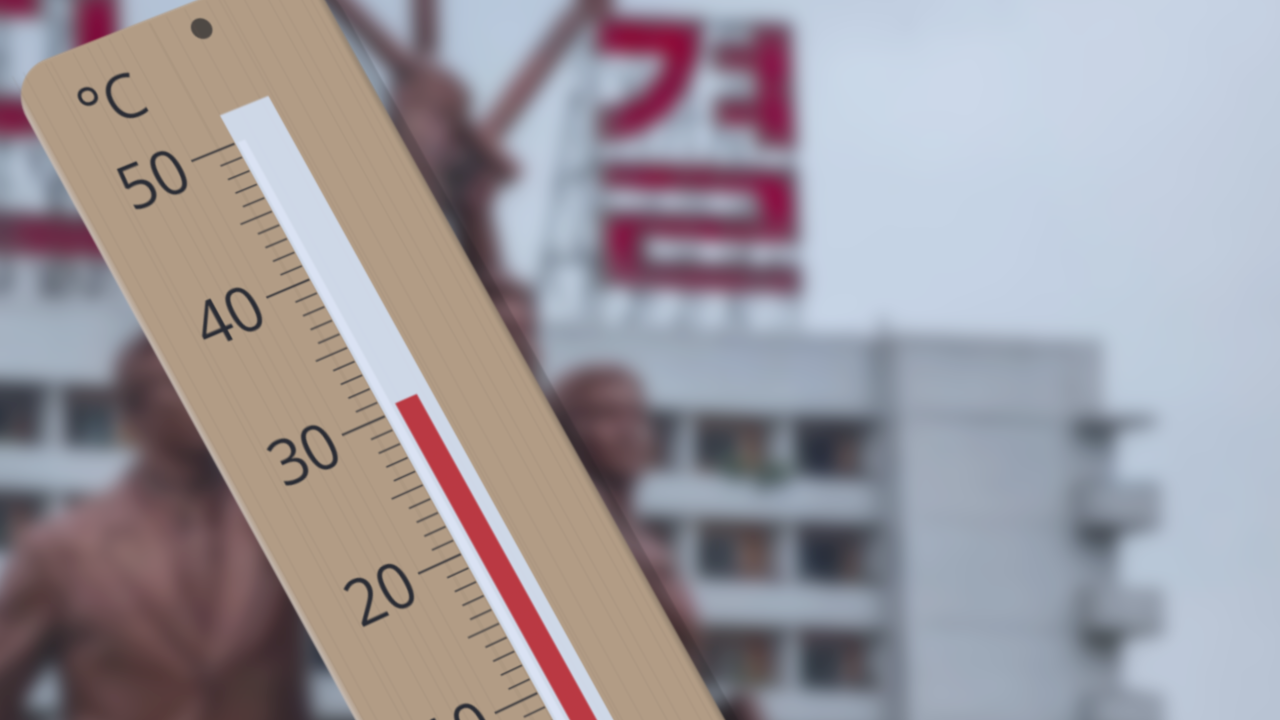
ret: 30.5,°C
